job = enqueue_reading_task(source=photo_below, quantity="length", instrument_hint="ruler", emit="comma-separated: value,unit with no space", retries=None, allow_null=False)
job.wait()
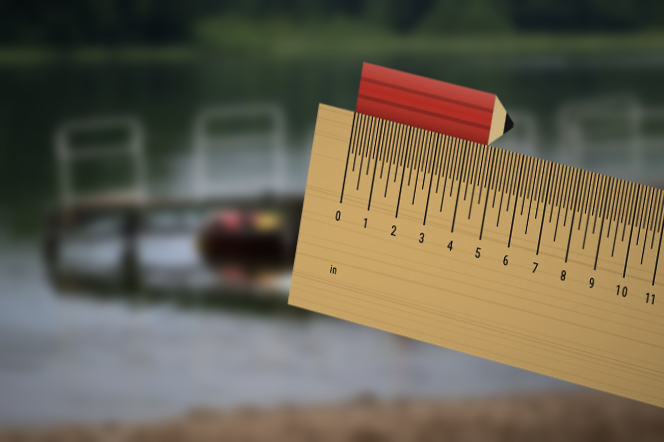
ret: 5.5,in
